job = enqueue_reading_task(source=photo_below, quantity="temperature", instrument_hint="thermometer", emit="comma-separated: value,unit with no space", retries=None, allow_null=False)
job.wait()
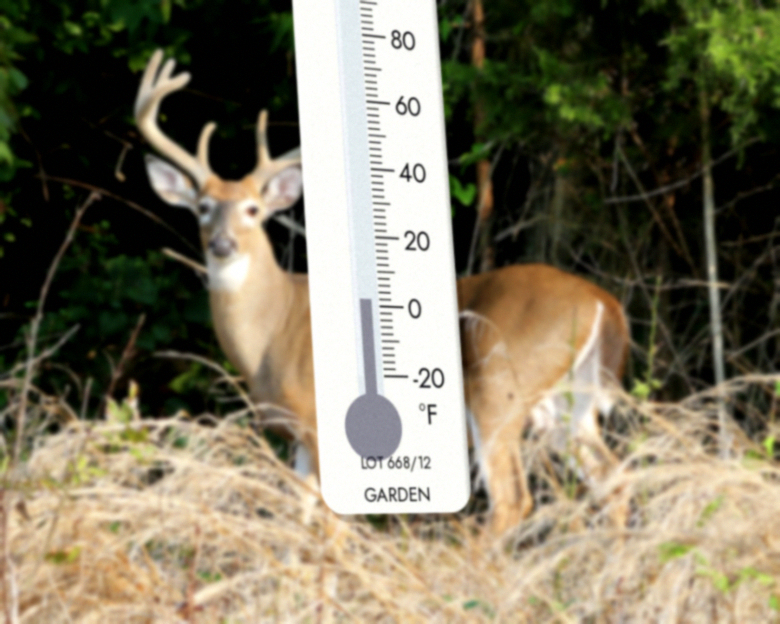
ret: 2,°F
